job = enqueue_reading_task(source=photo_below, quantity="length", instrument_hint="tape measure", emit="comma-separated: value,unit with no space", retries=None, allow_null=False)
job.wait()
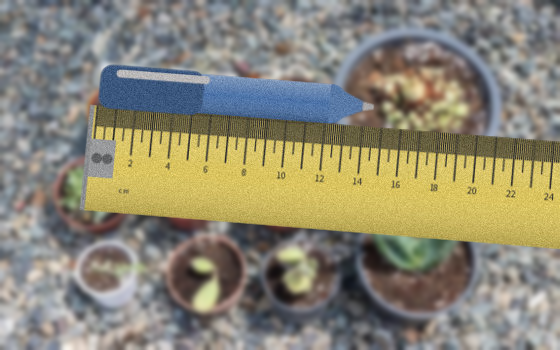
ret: 14.5,cm
